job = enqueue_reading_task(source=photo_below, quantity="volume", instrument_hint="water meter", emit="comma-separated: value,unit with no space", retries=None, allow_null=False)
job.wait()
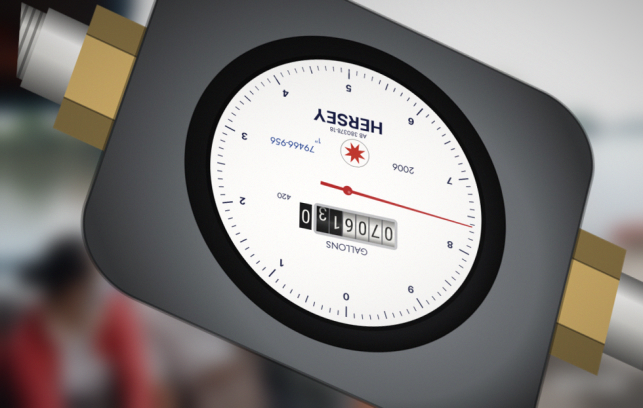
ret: 706127.6,gal
